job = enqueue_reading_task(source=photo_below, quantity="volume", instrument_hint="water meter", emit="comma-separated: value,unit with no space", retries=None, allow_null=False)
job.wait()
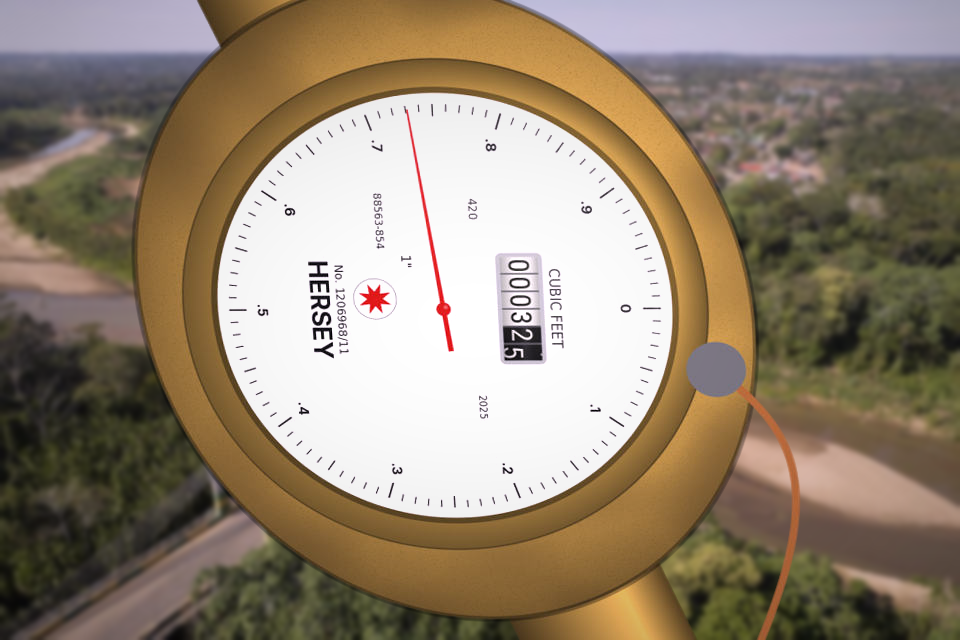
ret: 324.73,ft³
